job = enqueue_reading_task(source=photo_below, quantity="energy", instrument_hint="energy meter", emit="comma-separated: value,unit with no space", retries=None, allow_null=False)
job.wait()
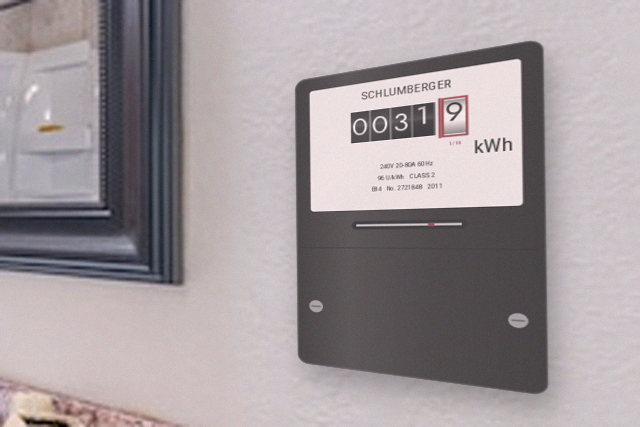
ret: 31.9,kWh
